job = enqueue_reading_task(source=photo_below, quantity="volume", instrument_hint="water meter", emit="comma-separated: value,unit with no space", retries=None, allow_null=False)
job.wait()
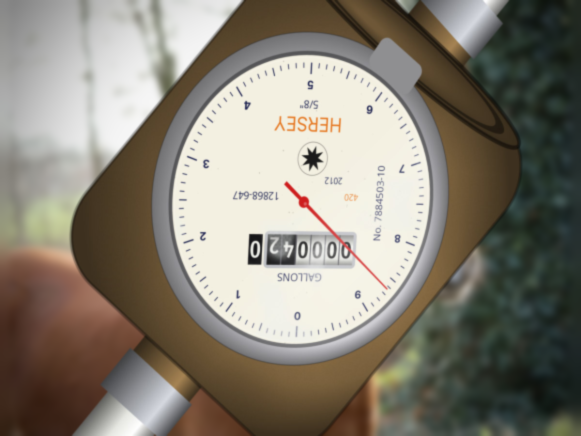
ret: 418.6,gal
